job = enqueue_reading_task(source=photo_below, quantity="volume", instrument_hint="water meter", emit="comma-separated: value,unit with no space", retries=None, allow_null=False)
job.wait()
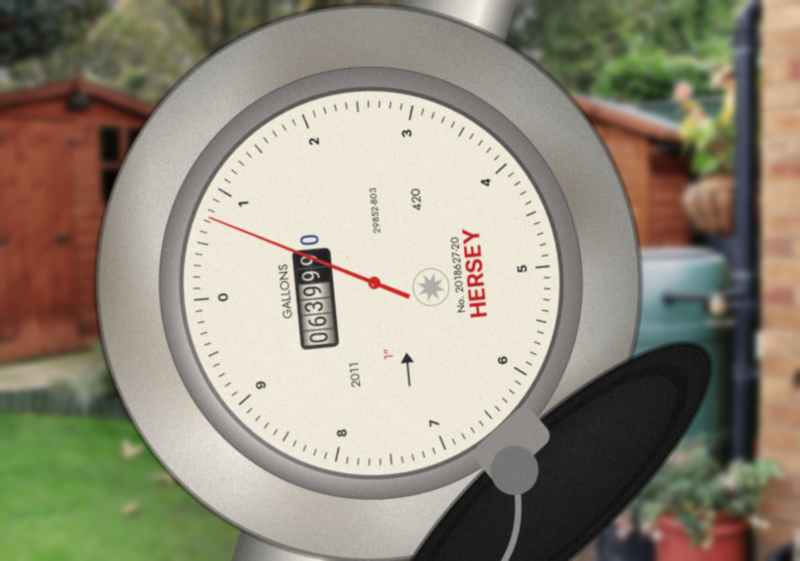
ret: 639990.7,gal
